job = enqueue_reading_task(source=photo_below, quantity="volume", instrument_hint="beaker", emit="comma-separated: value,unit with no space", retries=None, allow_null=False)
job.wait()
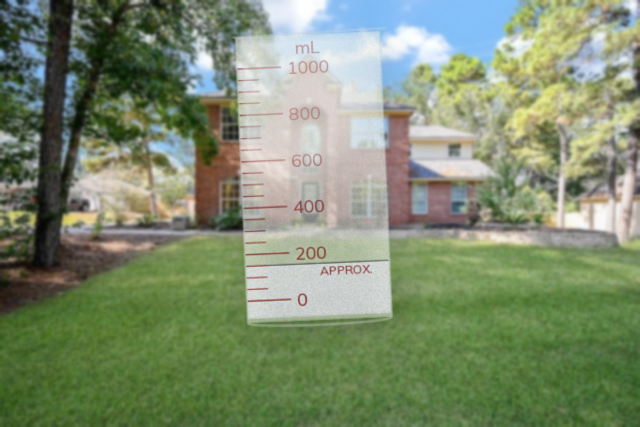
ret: 150,mL
